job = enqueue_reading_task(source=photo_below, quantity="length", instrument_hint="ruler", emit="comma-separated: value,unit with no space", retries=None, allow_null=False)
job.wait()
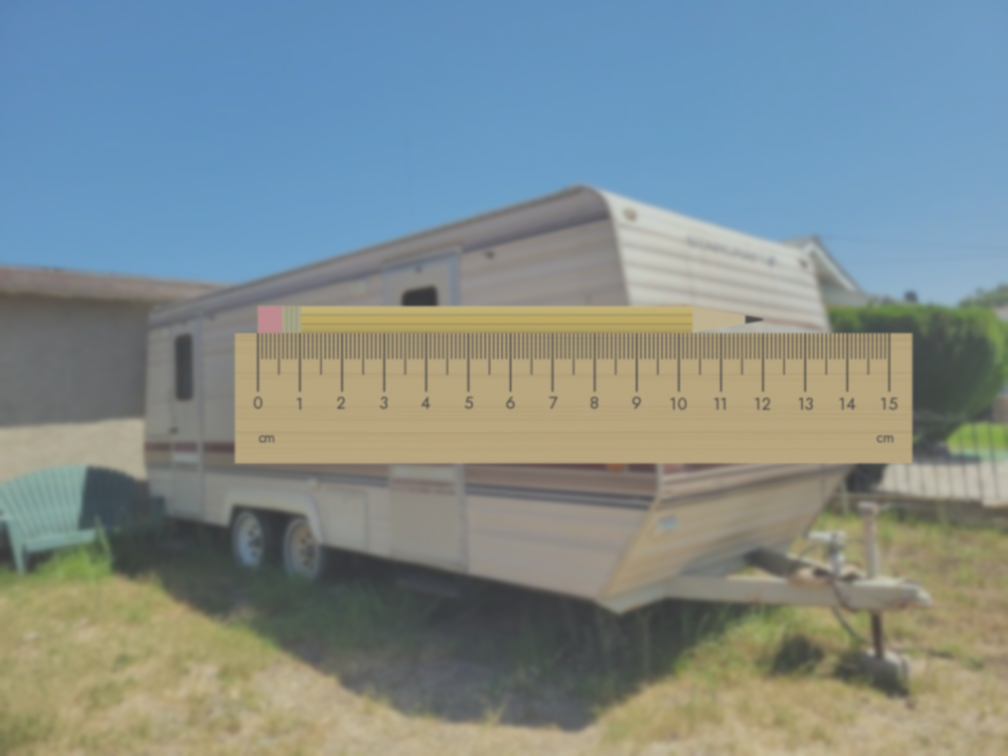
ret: 12,cm
